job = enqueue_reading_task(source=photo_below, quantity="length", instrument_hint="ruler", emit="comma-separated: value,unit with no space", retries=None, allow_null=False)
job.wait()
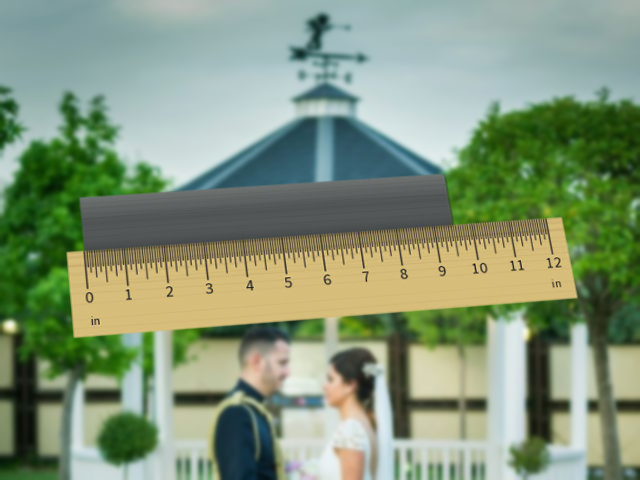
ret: 9.5,in
